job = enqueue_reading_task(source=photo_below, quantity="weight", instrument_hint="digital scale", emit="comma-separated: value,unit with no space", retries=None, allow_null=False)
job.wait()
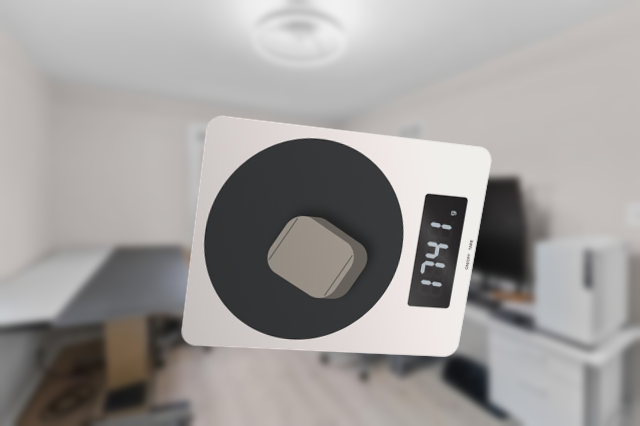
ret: 1741,g
